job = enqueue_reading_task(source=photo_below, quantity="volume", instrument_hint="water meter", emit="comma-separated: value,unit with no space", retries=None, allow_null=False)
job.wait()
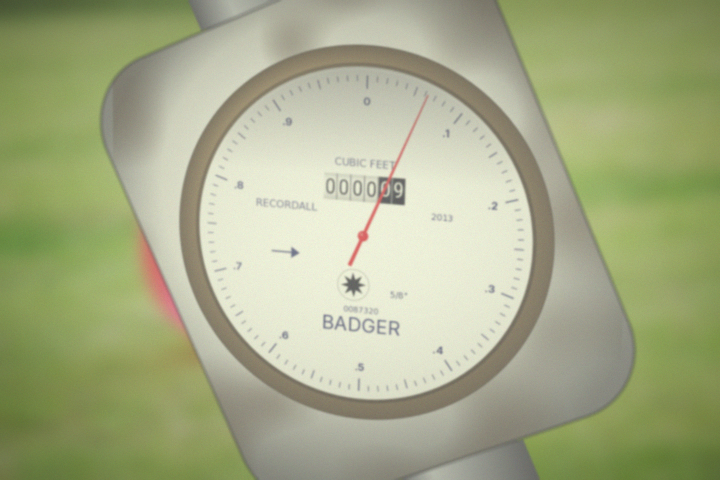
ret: 9.06,ft³
